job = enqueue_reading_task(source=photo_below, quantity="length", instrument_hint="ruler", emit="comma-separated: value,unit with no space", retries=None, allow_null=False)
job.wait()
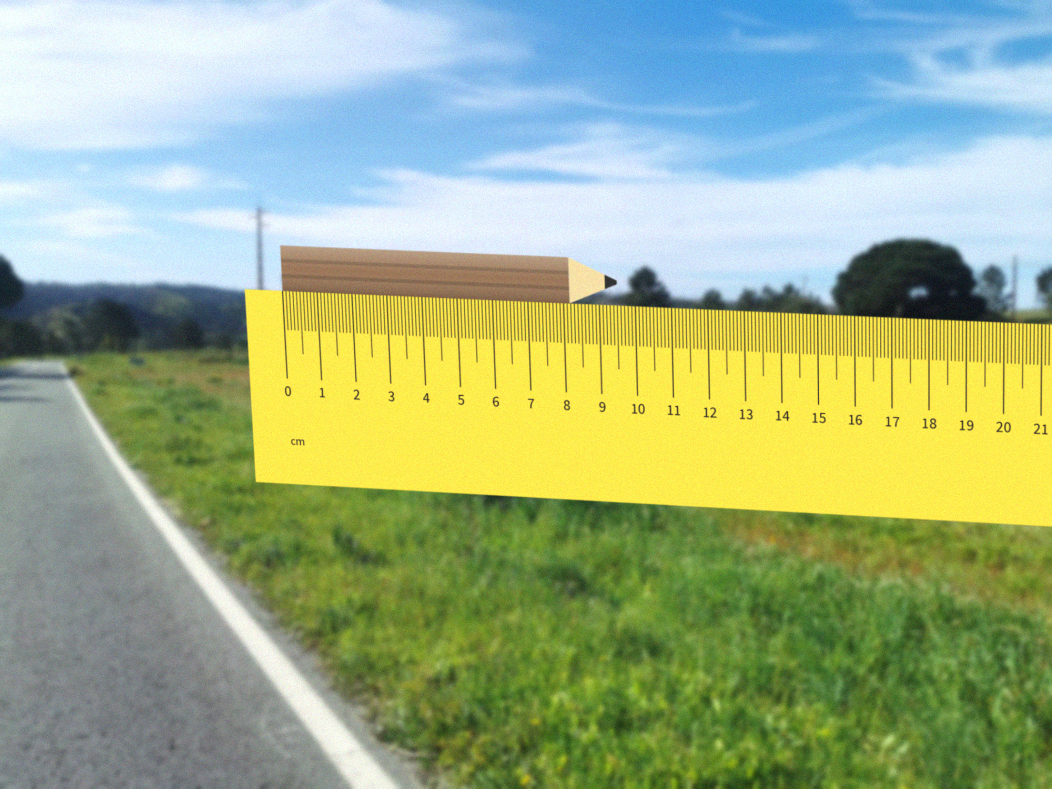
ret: 9.5,cm
